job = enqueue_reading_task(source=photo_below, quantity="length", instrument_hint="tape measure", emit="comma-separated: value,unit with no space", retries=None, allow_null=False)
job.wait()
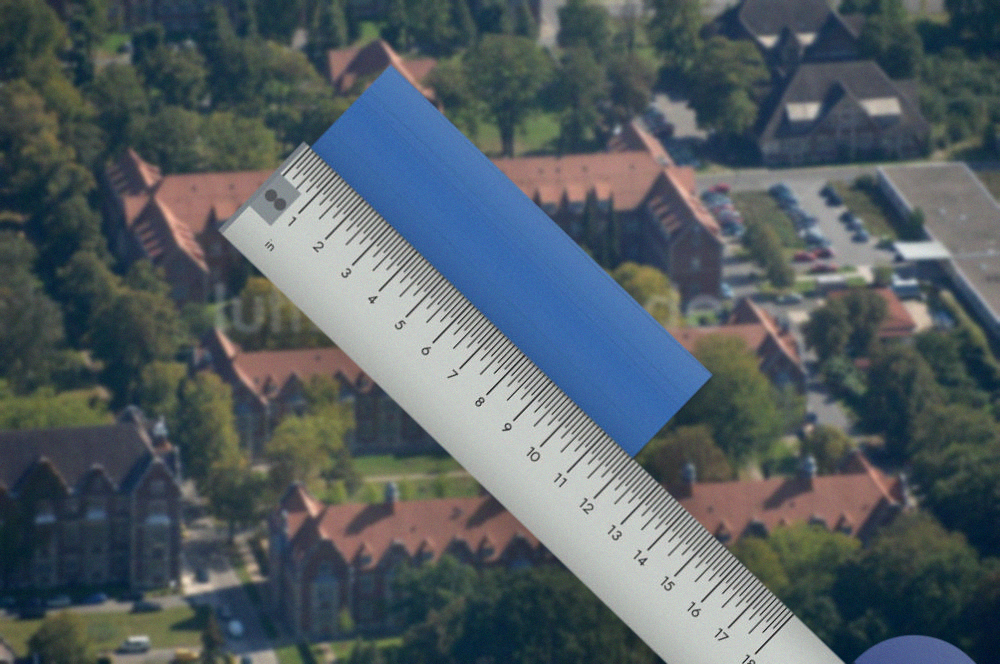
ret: 12,in
